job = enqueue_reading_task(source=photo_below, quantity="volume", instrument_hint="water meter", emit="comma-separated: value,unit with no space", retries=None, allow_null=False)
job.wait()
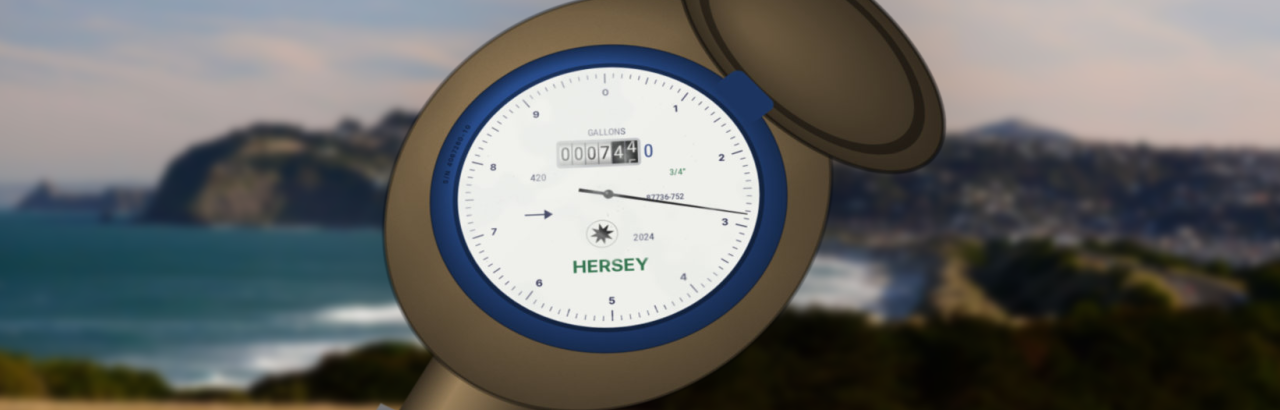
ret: 7442.8,gal
